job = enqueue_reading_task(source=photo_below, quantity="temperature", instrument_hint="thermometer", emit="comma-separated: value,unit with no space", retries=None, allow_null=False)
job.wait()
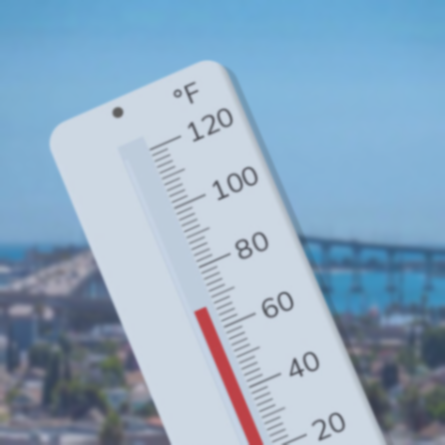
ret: 68,°F
